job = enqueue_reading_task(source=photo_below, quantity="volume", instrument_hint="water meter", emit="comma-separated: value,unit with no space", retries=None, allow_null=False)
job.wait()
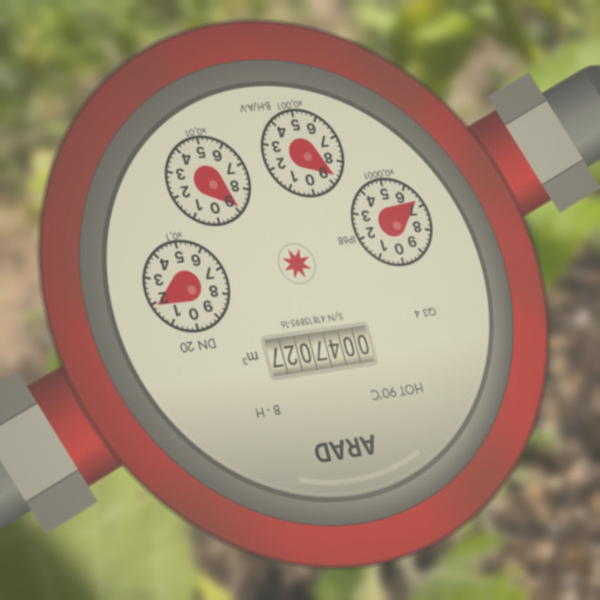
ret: 47027.1886,m³
